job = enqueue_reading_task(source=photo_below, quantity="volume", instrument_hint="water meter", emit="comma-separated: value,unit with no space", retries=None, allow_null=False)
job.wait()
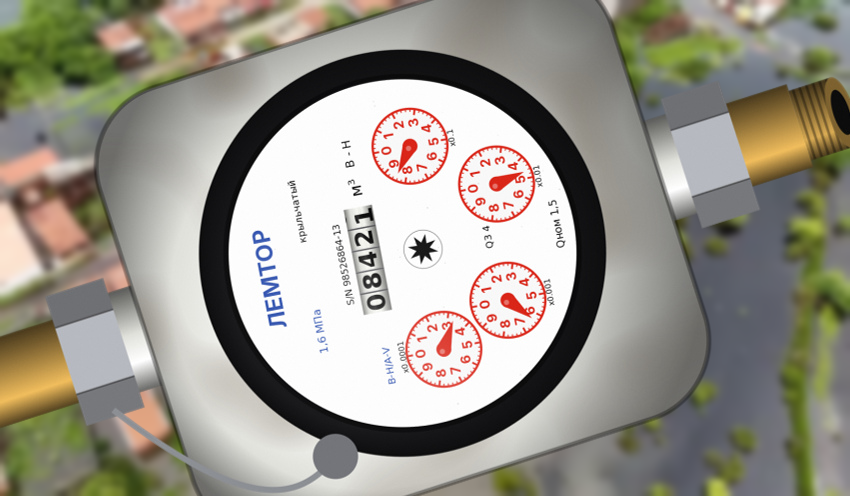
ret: 8420.8463,m³
